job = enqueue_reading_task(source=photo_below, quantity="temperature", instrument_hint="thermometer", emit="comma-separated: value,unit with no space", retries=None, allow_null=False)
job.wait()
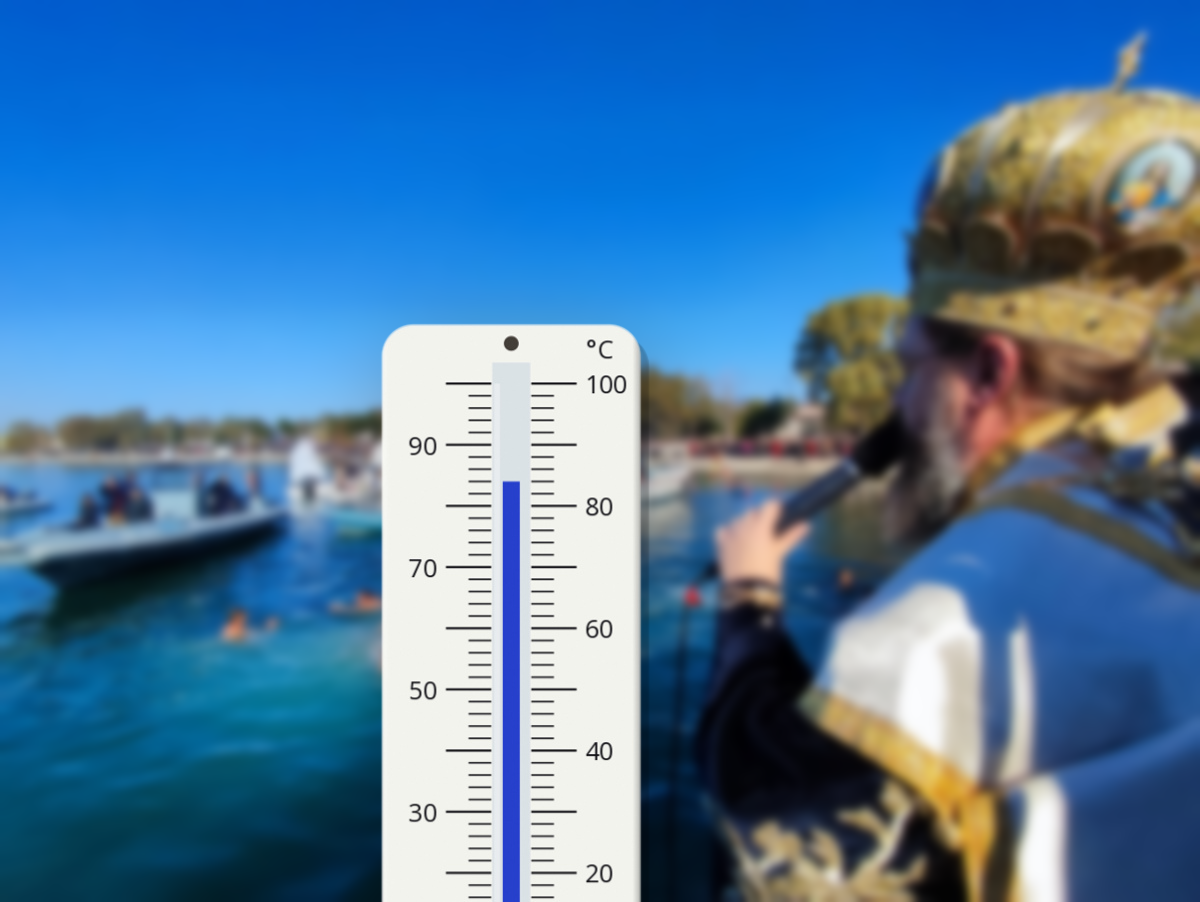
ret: 84,°C
